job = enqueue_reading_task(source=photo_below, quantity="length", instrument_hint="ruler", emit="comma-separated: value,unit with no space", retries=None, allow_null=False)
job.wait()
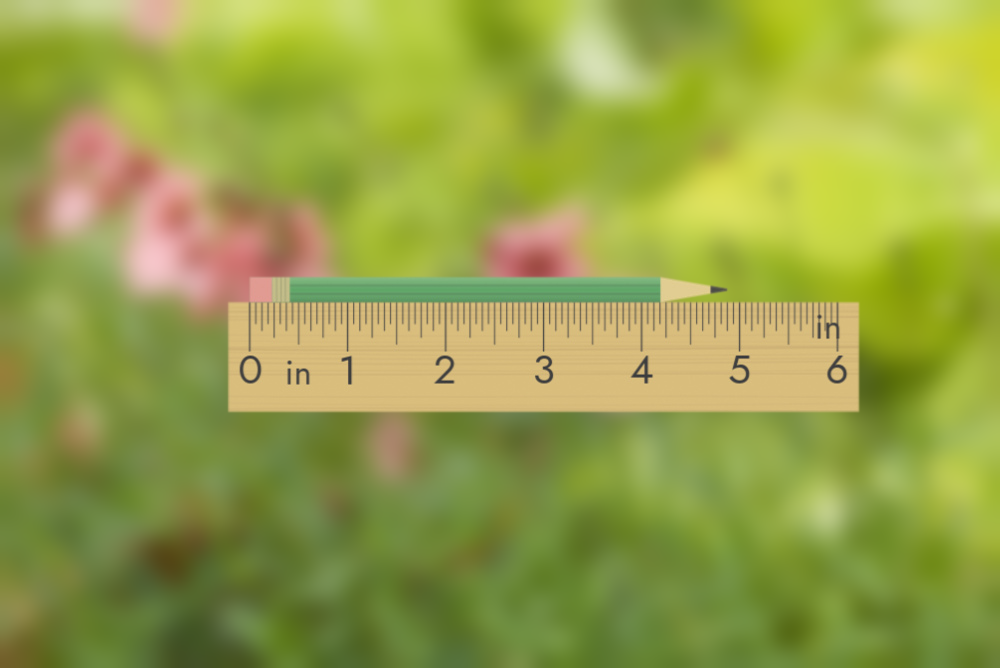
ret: 4.875,in
